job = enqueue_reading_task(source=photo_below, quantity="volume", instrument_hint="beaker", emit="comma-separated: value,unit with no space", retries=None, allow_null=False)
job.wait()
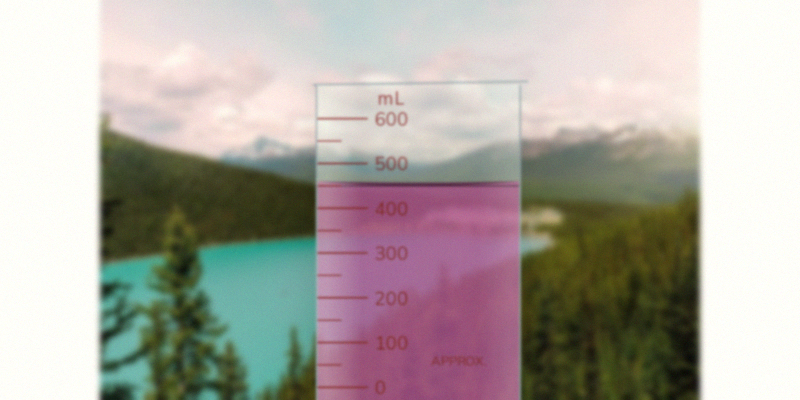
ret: 450,mL
